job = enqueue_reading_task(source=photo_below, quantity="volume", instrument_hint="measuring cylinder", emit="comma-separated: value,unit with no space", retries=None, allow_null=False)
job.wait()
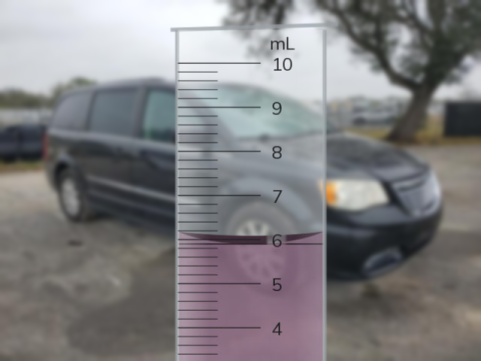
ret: 5.9,mL
